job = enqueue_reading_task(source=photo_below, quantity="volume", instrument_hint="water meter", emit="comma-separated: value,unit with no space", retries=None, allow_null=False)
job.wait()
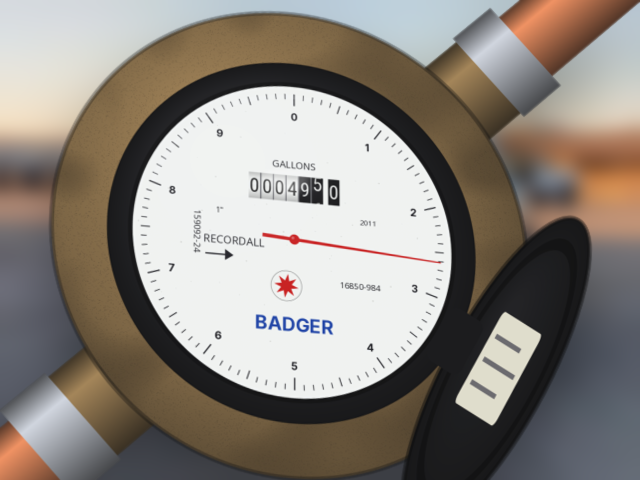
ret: 4952.6,gal
